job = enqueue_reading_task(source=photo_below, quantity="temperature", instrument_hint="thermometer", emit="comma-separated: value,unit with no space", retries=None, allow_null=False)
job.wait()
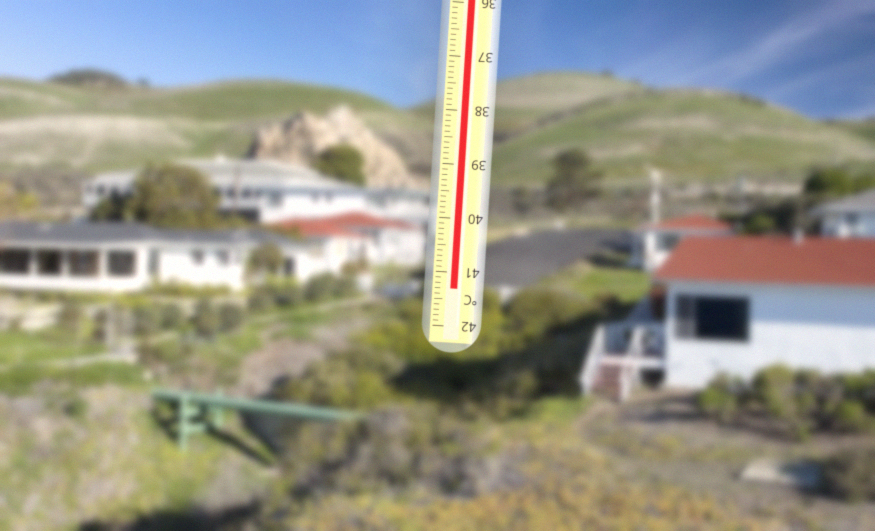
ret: 41.3,°C
